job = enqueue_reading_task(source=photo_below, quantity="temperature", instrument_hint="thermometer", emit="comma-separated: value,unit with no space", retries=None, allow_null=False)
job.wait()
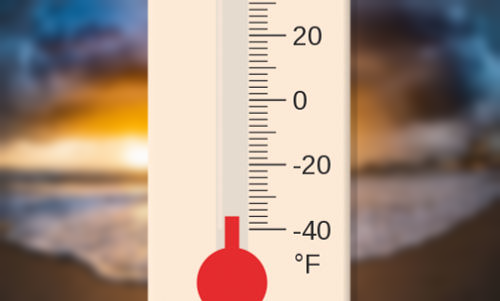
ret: -36,°F
